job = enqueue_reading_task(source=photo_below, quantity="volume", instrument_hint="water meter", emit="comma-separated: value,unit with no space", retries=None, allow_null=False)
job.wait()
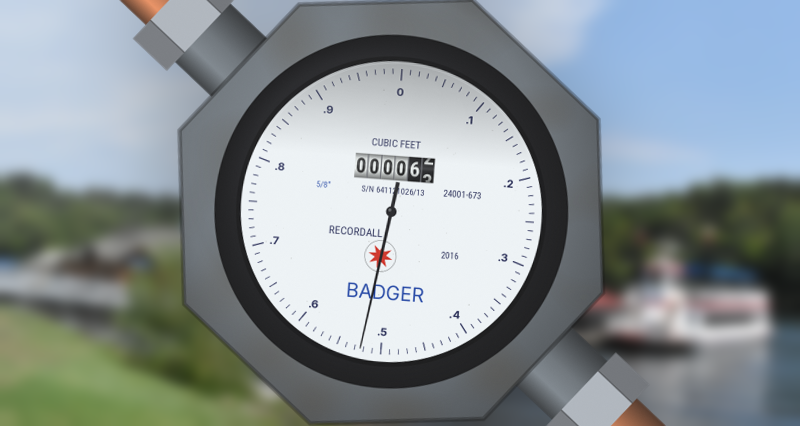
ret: 62.52,ft³
